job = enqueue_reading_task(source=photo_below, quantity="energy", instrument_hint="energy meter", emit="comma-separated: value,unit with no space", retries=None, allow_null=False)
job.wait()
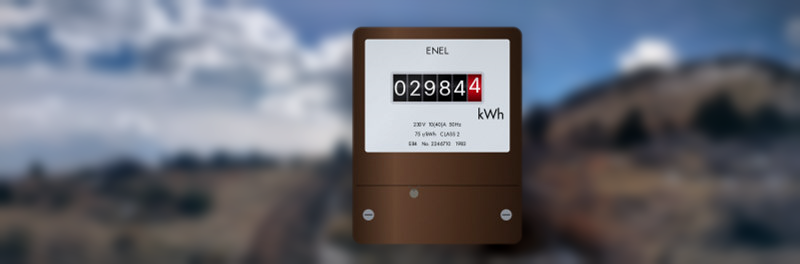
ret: 2984.4,kWh
